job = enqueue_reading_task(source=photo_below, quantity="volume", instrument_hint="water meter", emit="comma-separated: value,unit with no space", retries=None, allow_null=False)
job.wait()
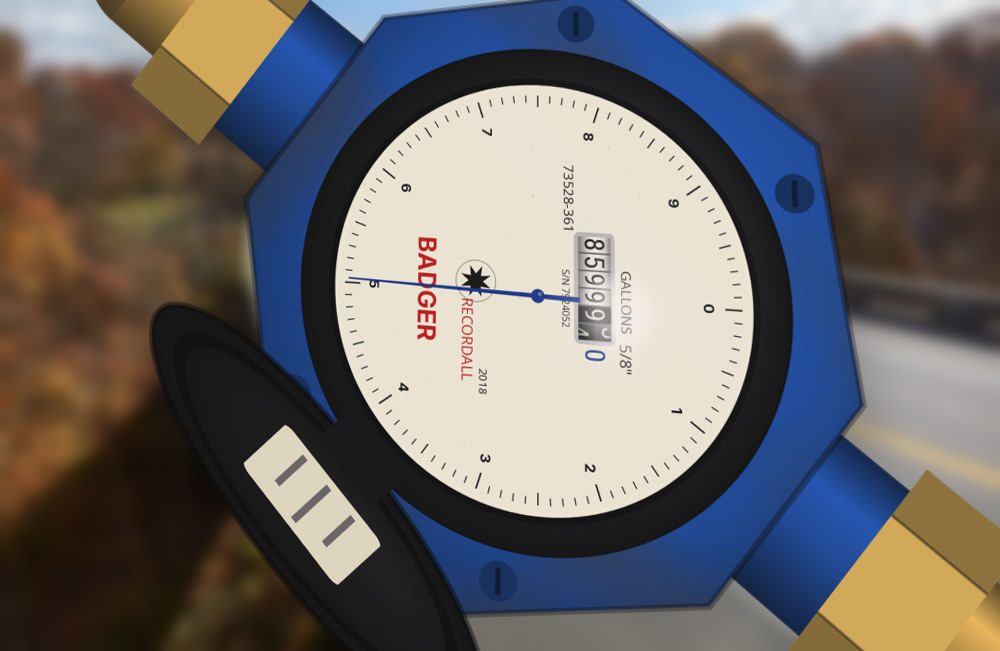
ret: 8599935.0,gal
